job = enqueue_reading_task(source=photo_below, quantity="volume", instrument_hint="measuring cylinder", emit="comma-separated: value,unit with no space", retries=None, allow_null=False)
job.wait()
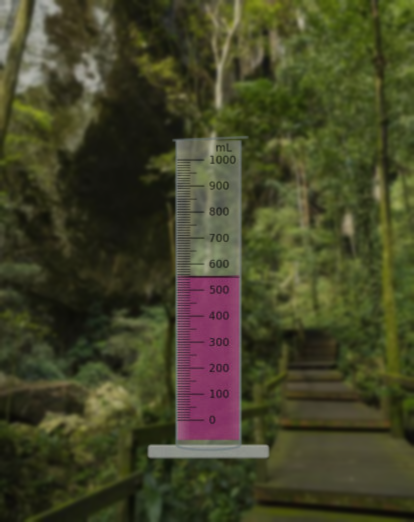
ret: 550,mL
